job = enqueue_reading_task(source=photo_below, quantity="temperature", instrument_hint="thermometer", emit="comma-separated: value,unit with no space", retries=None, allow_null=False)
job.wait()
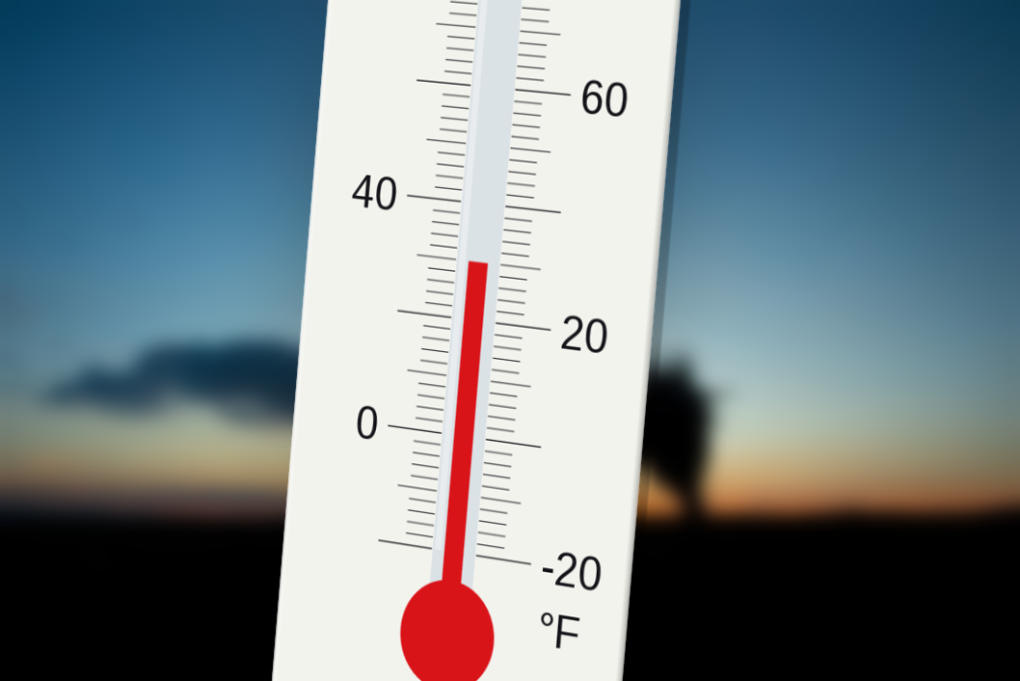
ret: 30,°F
